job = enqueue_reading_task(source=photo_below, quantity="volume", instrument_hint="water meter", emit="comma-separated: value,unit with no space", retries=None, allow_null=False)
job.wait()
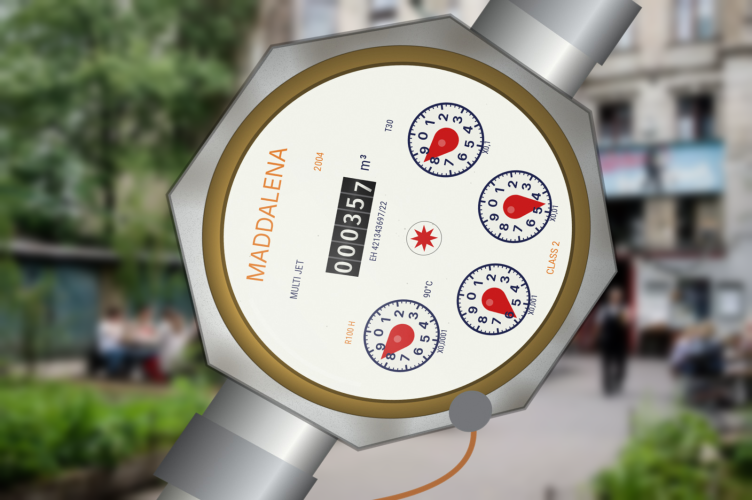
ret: 356.8458,m³
